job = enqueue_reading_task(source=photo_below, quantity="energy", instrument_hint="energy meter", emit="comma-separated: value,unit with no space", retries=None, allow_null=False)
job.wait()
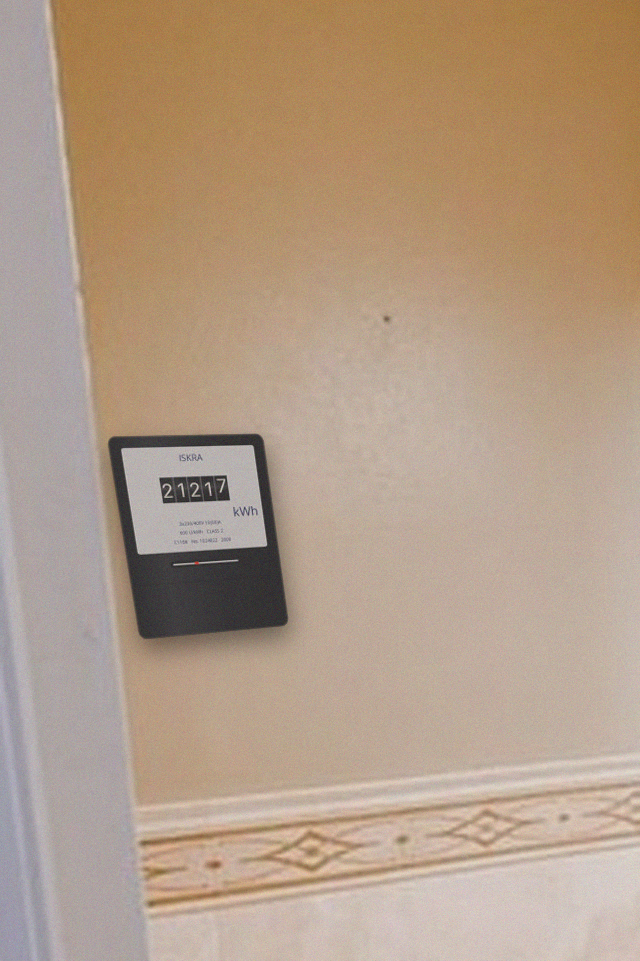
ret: 21217,kWh
